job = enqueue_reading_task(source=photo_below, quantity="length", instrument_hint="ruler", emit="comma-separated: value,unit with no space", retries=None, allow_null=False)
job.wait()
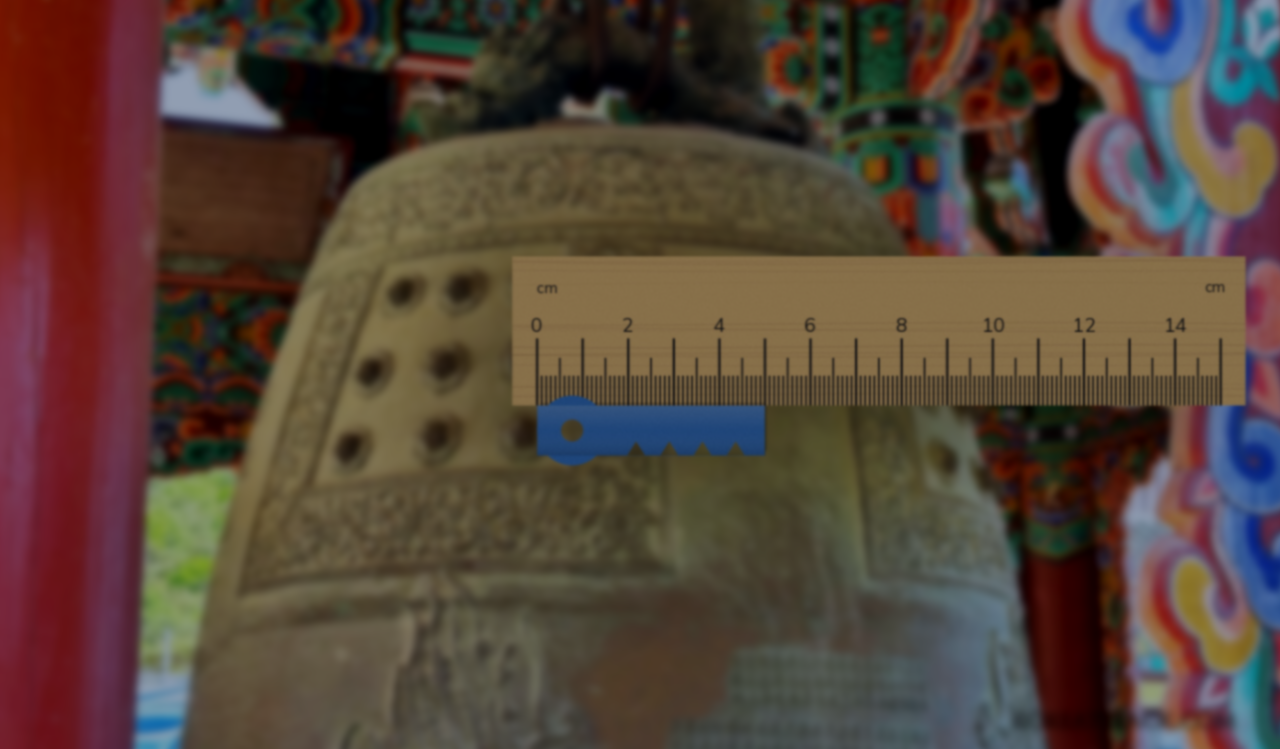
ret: 5,cm
